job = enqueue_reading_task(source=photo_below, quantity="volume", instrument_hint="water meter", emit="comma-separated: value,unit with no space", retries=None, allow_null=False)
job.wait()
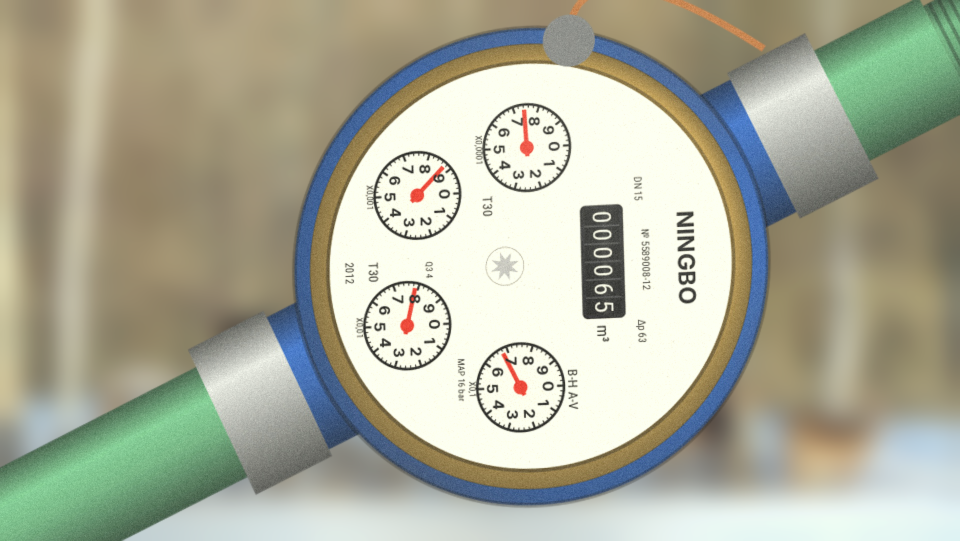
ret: 65.6787,m³
